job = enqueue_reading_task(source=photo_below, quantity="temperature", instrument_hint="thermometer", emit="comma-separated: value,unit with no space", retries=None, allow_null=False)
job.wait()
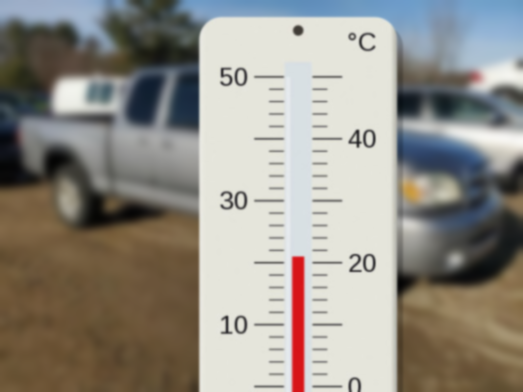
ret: 21,°C
